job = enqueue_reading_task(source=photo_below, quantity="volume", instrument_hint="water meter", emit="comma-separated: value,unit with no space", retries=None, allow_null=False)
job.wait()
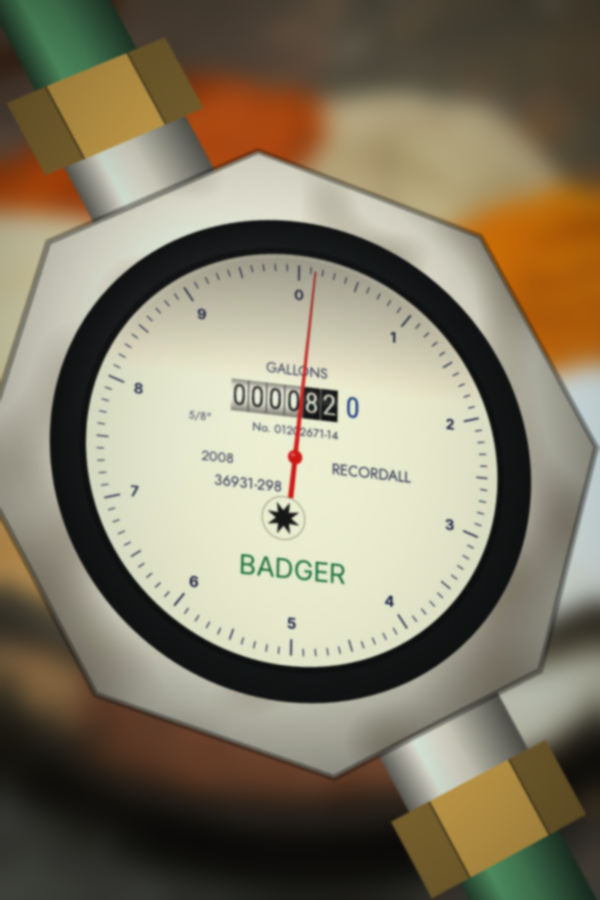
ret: 820.1,gal
